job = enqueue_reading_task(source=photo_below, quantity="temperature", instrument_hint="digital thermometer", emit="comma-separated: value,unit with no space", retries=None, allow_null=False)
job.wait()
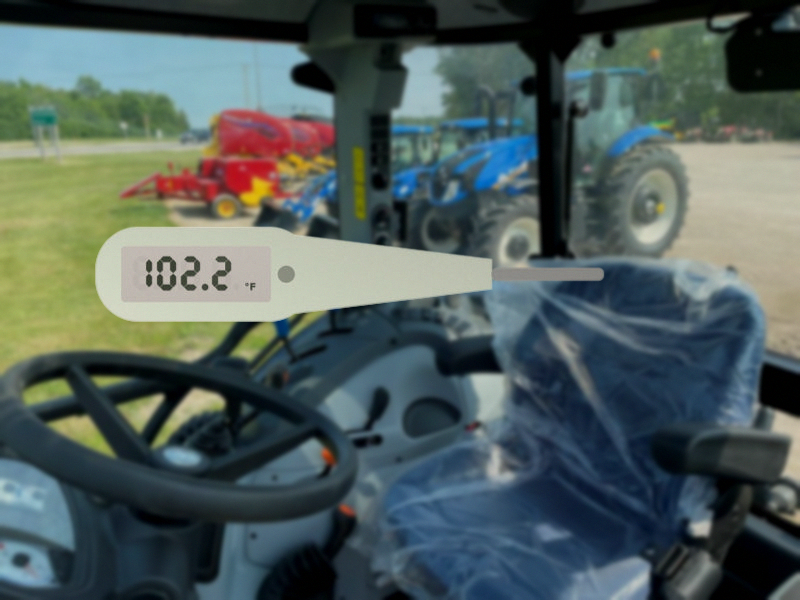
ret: 102.2,°F
